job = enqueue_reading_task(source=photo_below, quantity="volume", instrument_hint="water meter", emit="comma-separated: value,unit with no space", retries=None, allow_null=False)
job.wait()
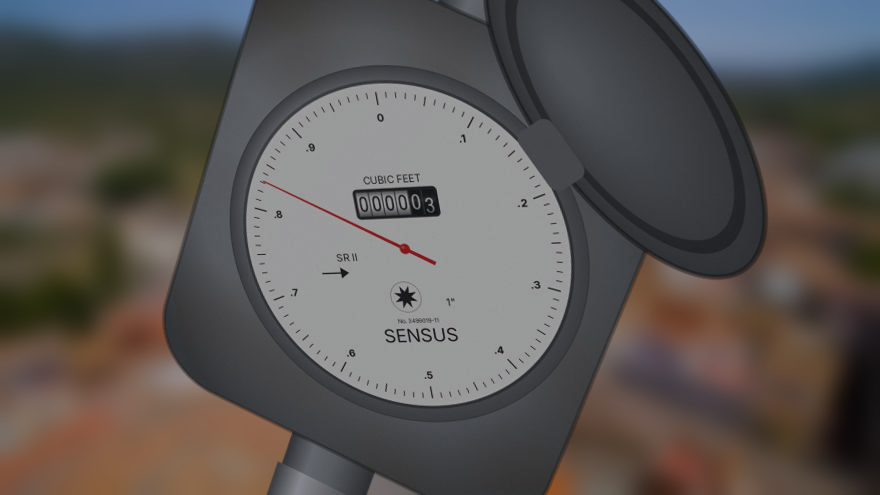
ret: 2.83,ft³
